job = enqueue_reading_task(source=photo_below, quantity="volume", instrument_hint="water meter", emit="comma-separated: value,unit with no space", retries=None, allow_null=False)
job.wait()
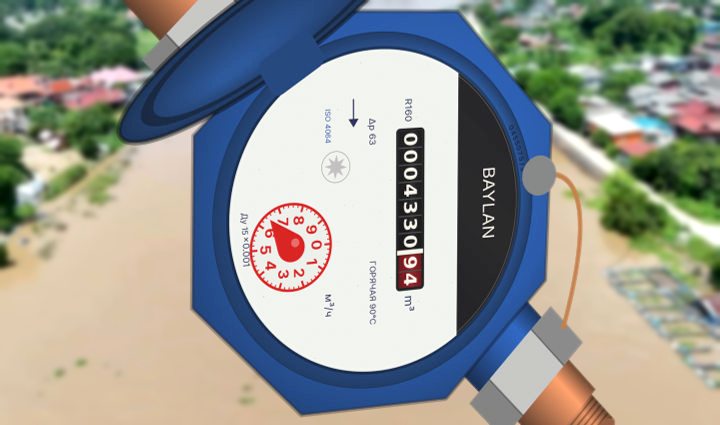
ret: 4330.946,m³
